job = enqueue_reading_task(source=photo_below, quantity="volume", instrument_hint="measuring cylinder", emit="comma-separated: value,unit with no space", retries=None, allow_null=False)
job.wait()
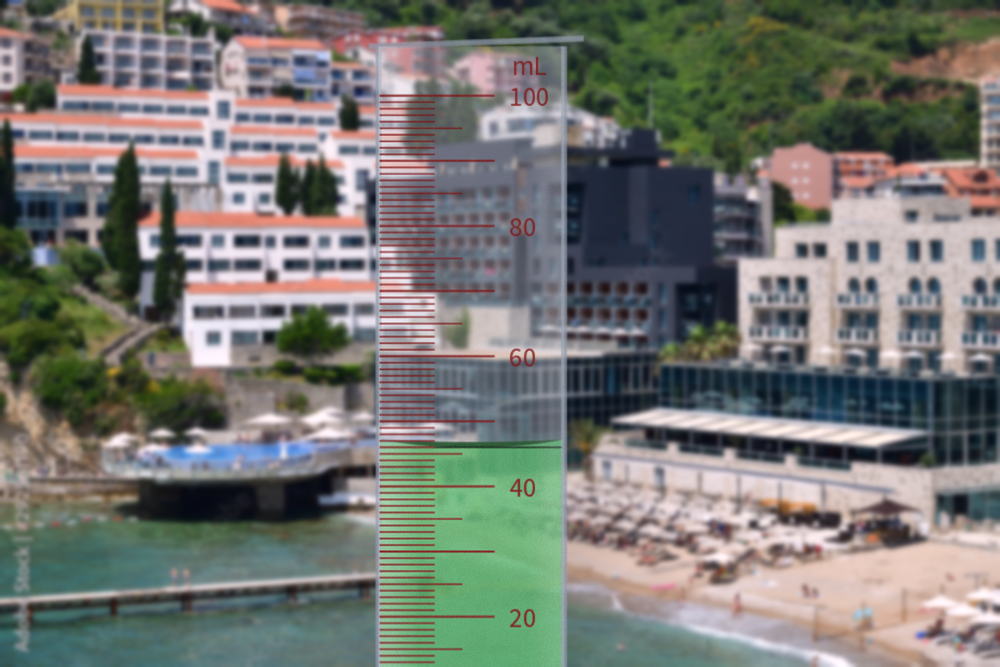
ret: 46,mL
